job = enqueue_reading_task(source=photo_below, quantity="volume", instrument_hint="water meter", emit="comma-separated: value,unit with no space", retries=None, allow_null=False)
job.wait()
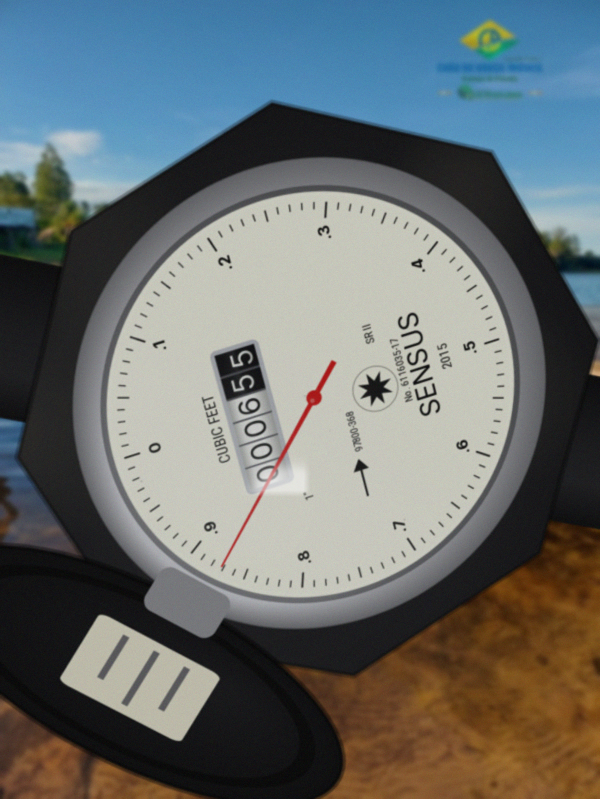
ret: 654.87,ft³
